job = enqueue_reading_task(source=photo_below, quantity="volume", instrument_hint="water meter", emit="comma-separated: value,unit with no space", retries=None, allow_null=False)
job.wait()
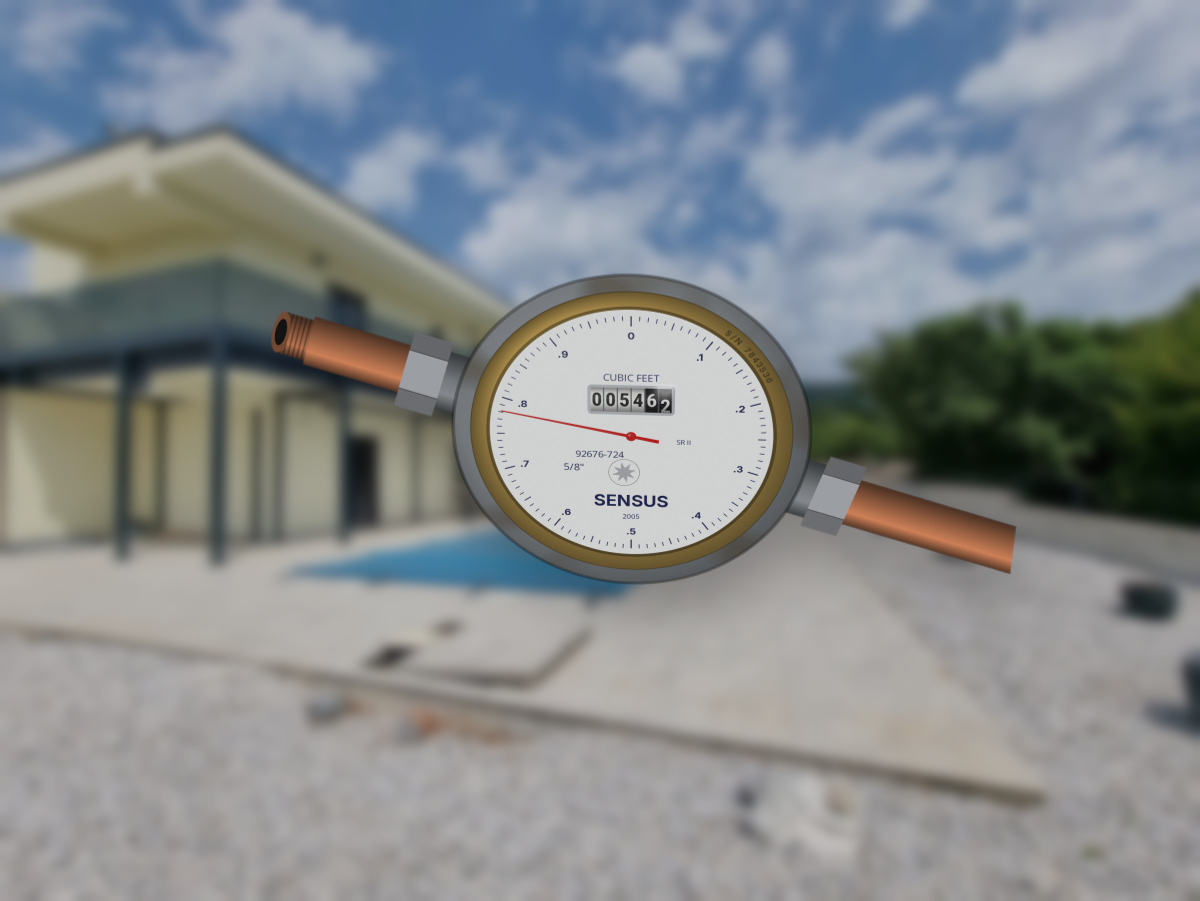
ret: 5461.78,ft³
